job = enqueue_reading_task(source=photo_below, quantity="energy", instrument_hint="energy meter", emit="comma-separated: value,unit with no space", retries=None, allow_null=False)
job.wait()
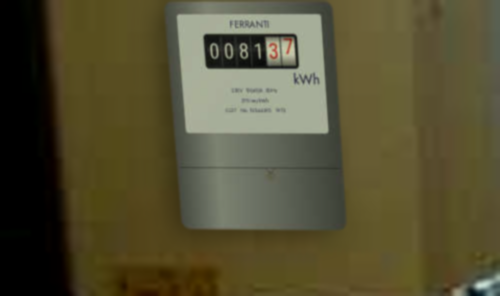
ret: 81.37,kWh
